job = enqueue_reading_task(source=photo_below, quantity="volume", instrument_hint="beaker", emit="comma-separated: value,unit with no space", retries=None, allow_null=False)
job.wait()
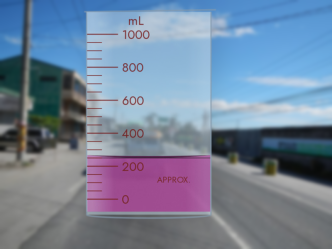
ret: 250,mL
